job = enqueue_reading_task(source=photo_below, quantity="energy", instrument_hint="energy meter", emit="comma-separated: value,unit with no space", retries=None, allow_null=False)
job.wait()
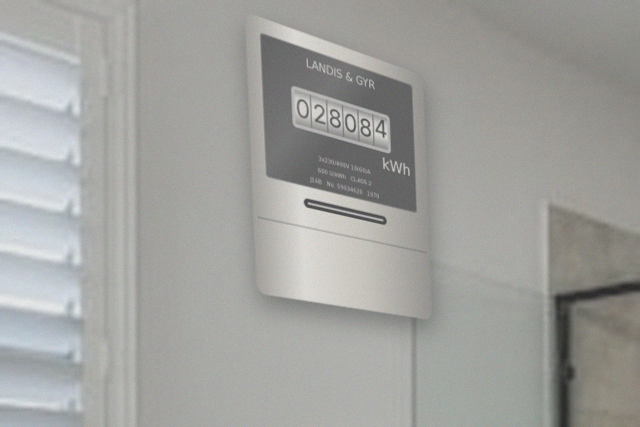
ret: 28084,kWh
